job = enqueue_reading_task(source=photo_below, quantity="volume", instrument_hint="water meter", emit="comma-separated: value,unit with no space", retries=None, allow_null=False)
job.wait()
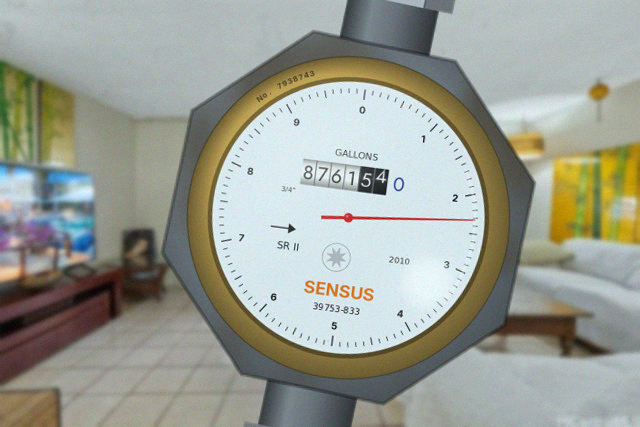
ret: 8761542.3,gal
